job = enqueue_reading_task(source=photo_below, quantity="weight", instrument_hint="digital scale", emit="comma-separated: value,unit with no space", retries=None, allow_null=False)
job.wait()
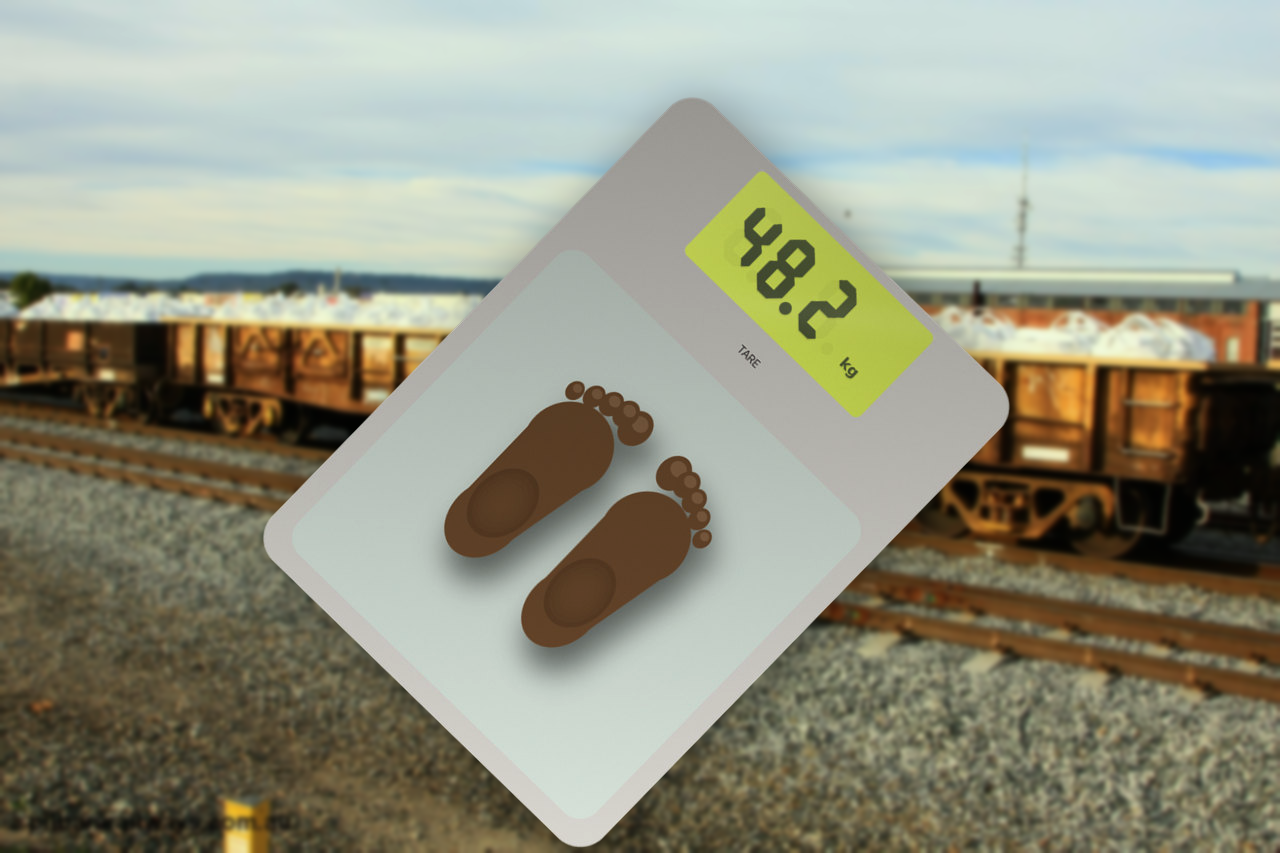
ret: 48.2,kg
